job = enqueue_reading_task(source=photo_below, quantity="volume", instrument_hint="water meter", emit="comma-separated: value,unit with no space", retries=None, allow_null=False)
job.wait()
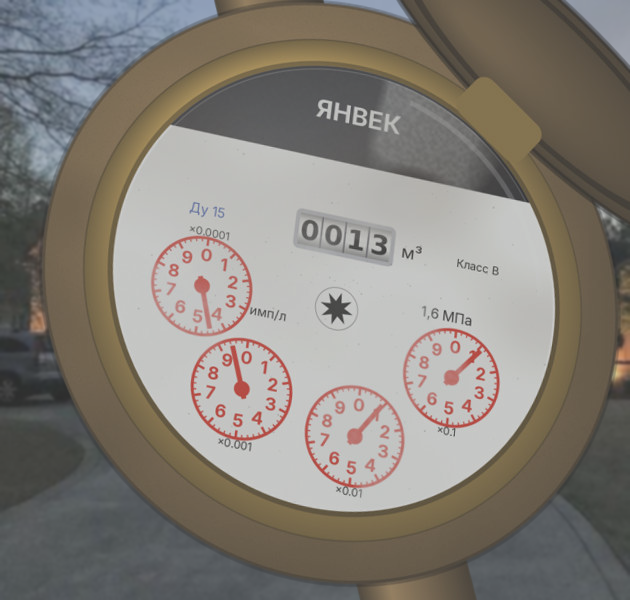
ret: 13.1094,m³
